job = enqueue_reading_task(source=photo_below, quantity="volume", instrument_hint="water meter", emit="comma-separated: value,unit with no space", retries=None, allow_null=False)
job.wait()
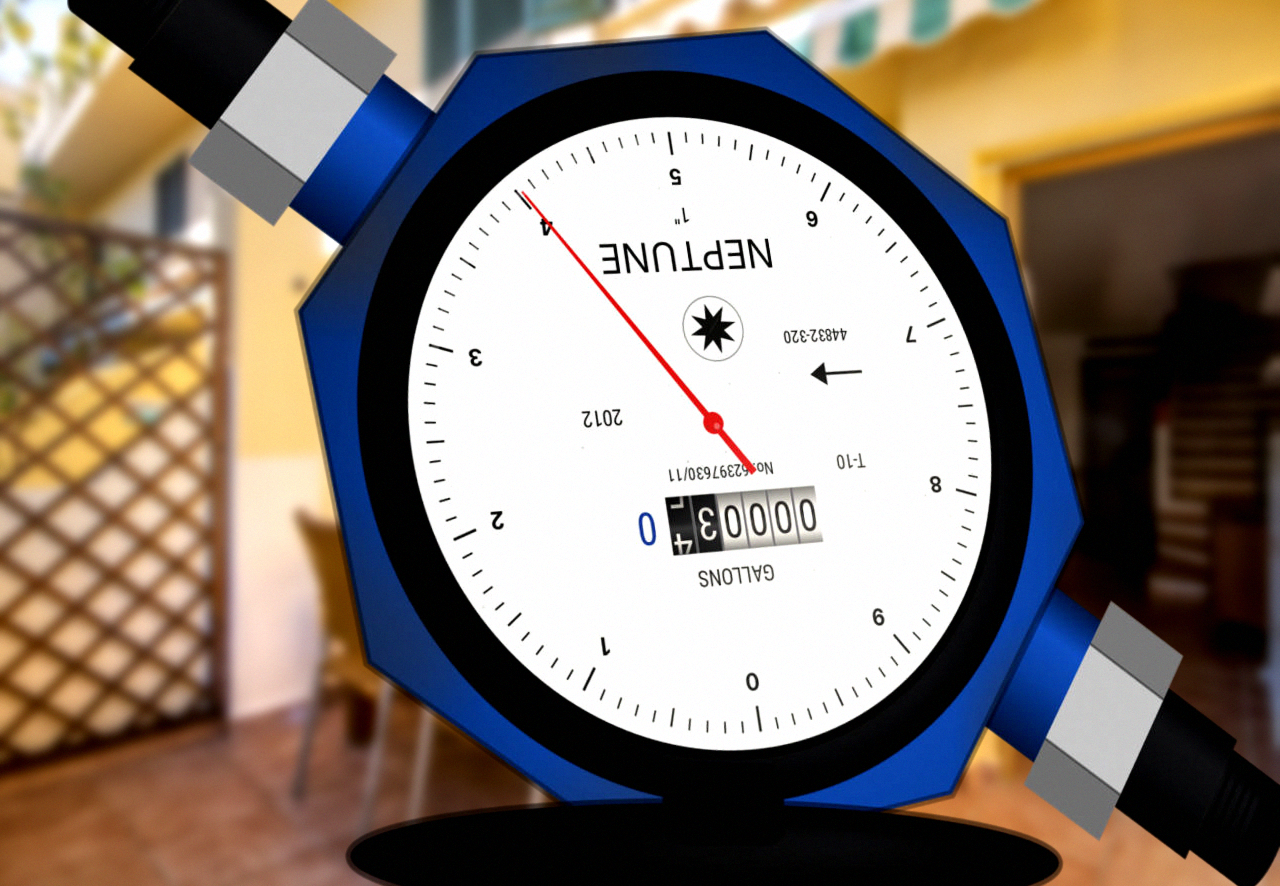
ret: 344.0,gal
